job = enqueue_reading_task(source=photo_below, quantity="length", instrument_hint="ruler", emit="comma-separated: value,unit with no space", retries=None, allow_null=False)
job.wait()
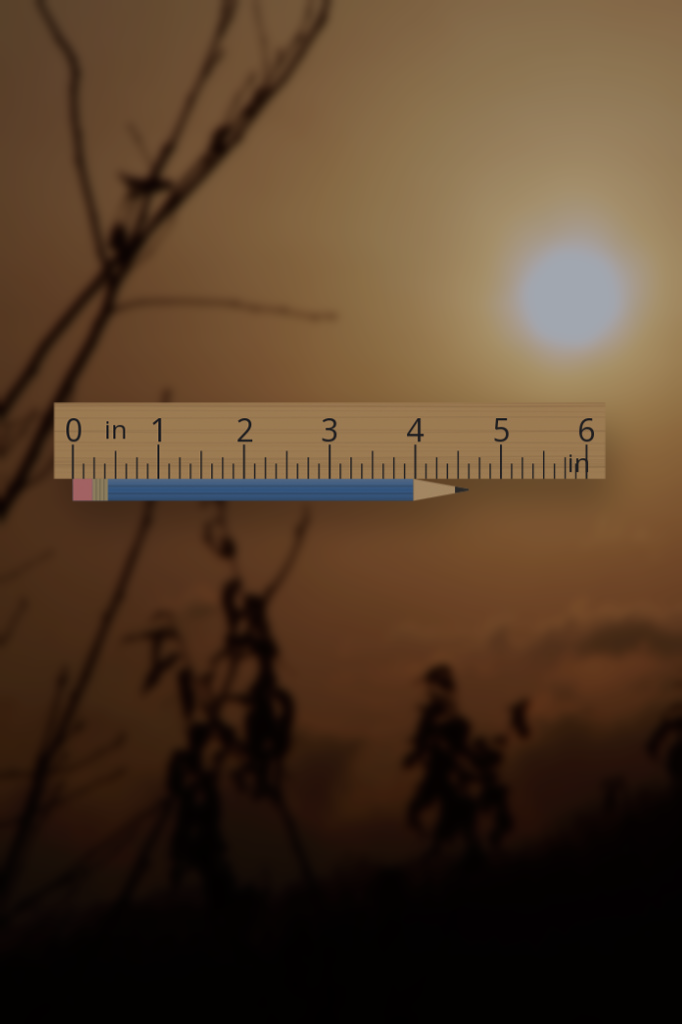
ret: 4.625,in
